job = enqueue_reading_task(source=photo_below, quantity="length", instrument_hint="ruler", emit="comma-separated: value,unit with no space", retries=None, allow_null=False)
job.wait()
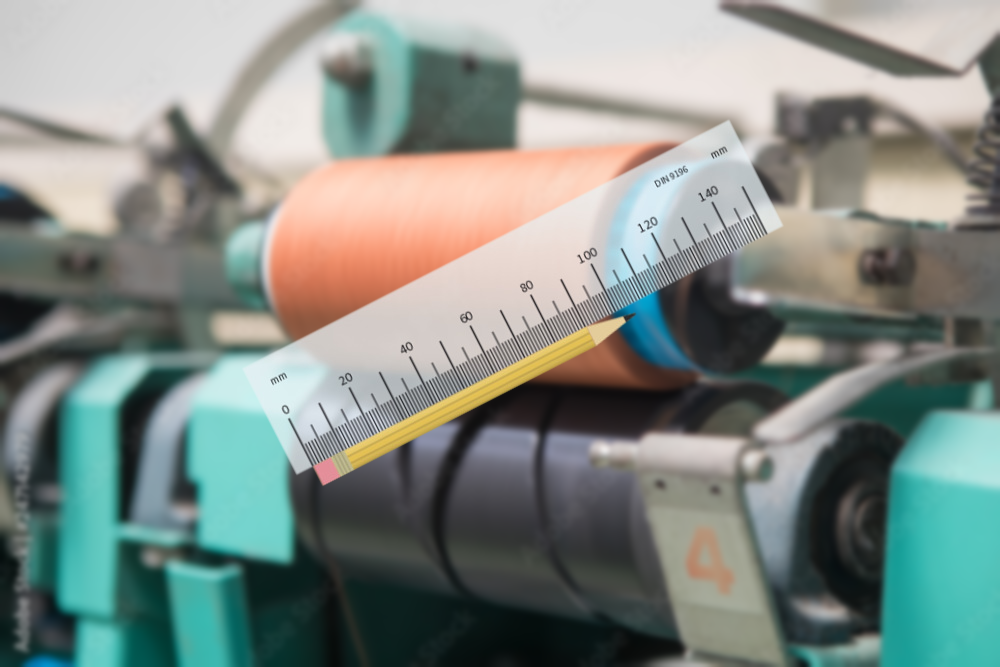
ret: 105,mm
